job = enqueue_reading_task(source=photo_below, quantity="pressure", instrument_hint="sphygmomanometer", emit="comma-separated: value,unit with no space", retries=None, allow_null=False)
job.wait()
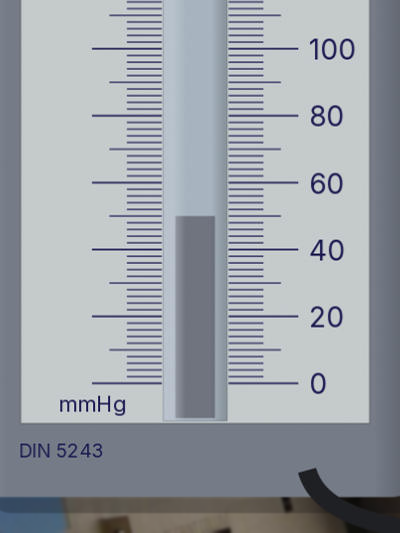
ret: 50,mmHg
